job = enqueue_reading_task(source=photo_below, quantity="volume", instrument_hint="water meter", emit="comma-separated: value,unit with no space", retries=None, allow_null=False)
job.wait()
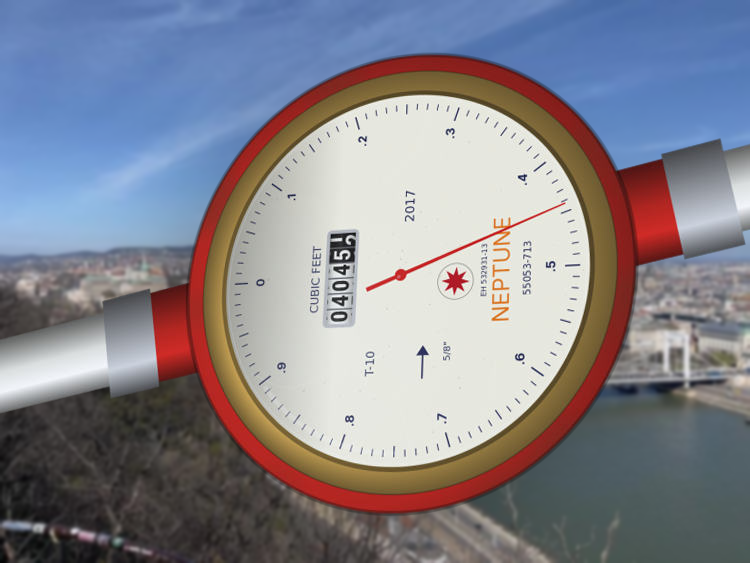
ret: 40451.44,ft³
